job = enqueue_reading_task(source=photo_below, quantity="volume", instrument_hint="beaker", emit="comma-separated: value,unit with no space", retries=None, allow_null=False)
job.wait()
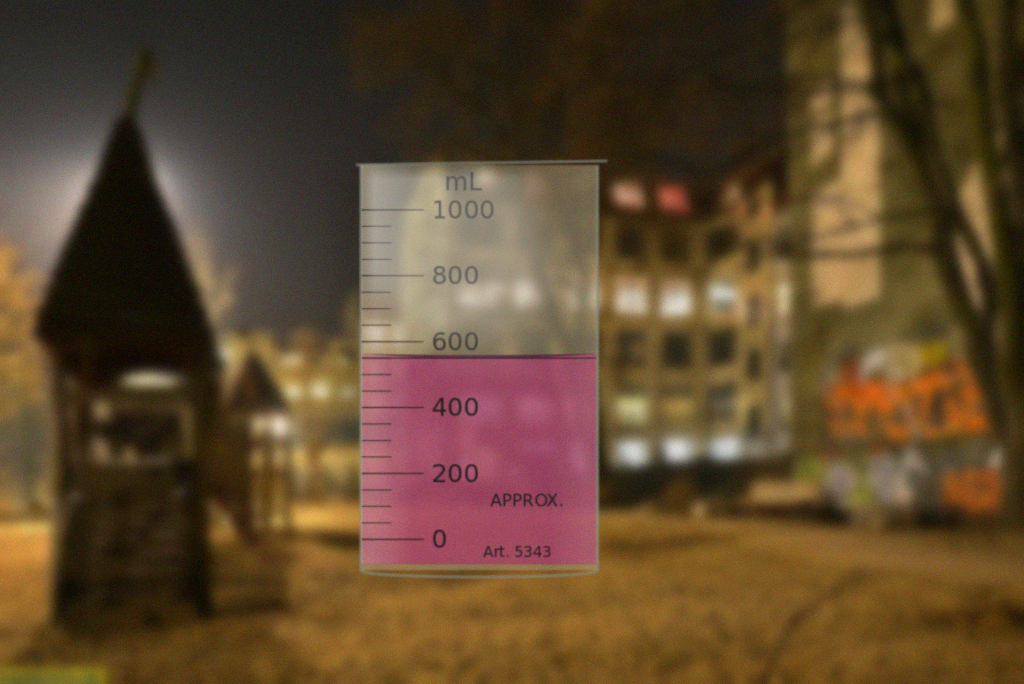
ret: 550,mL
